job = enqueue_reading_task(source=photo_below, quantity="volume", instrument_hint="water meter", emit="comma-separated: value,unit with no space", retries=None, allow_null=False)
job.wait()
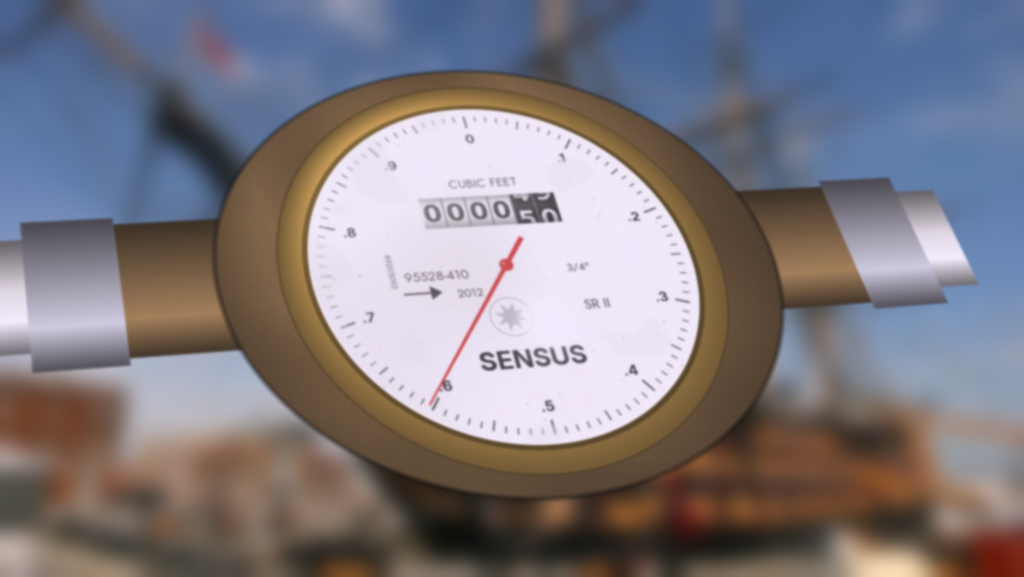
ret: 49.60,ft³
